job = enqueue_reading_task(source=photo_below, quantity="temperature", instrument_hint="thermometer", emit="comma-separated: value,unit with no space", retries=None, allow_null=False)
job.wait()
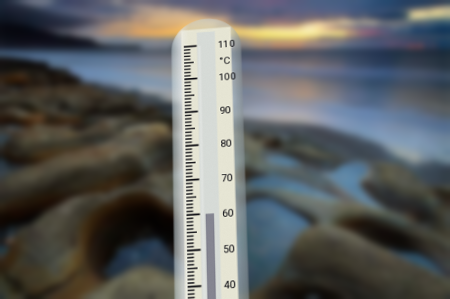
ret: 60,°C
